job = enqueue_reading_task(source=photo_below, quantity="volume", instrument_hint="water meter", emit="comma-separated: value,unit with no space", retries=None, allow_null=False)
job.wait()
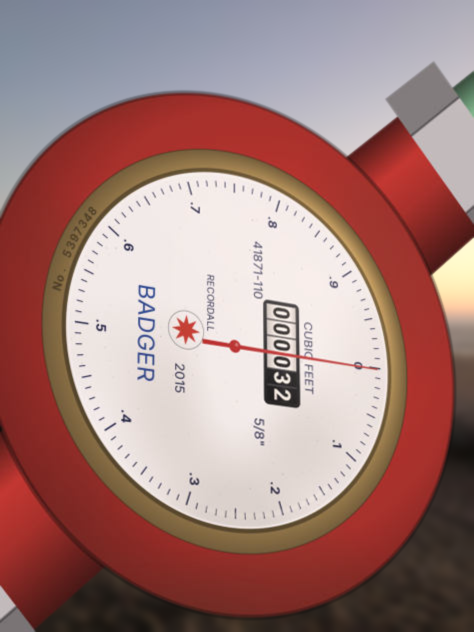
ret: 32.00,ft³
